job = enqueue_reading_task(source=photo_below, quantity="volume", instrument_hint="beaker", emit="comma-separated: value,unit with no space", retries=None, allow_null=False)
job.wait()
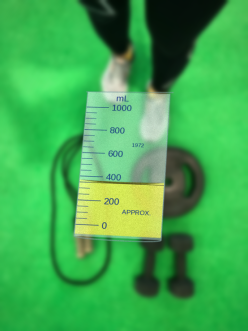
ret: 350,mL
